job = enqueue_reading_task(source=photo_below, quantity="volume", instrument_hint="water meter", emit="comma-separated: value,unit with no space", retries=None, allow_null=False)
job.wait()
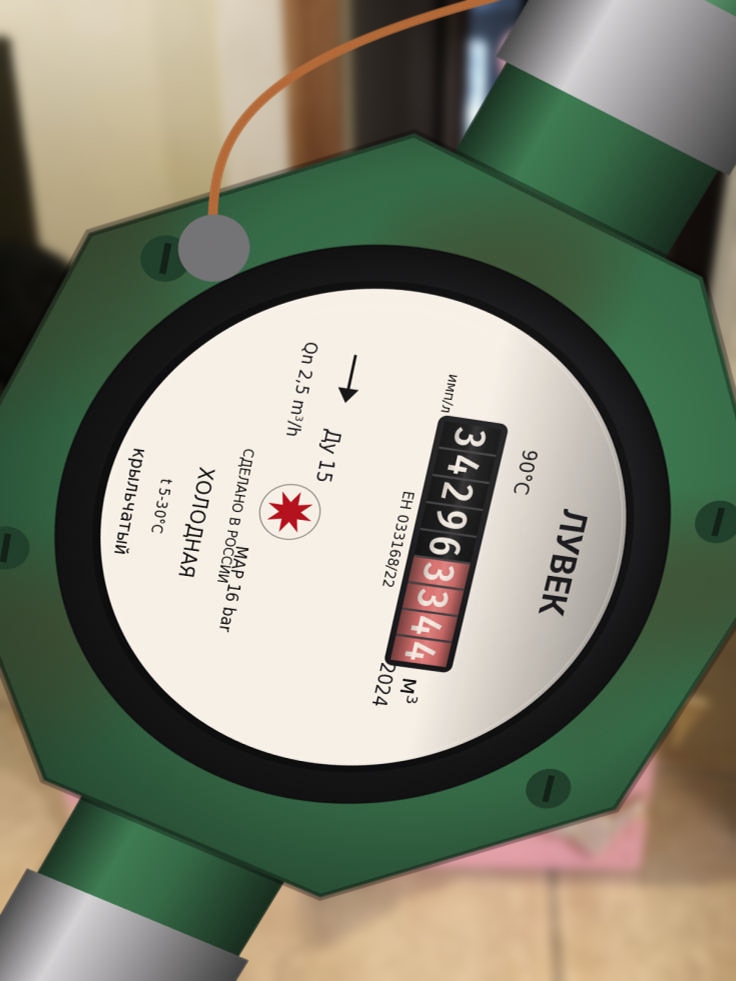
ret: 34296.3344,m³
